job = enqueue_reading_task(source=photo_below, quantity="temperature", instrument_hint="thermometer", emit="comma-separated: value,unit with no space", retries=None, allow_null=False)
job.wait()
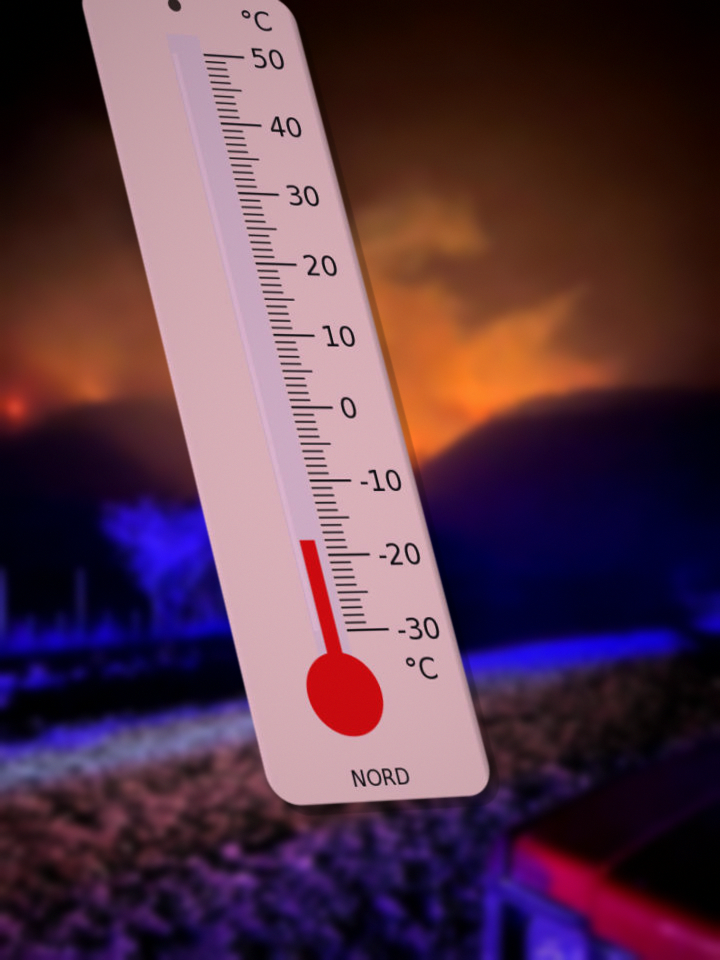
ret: -18,°C
